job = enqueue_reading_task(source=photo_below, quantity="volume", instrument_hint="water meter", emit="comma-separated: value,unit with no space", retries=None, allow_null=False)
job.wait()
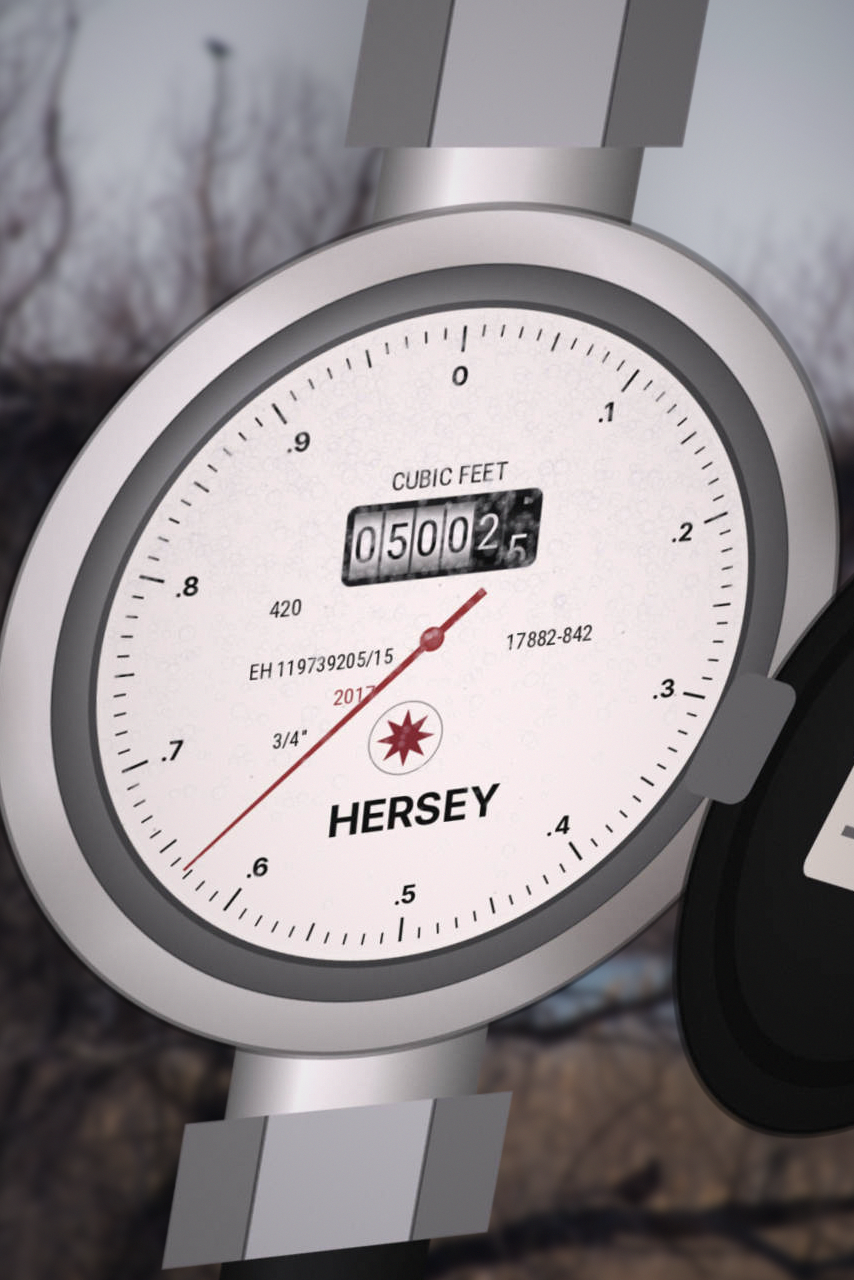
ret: 50024.63,ft³
